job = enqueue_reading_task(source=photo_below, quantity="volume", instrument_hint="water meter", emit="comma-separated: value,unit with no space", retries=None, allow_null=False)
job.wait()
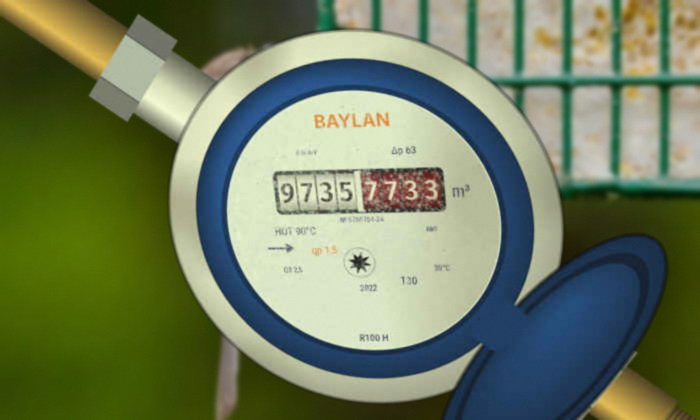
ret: 9735.7733,m³
